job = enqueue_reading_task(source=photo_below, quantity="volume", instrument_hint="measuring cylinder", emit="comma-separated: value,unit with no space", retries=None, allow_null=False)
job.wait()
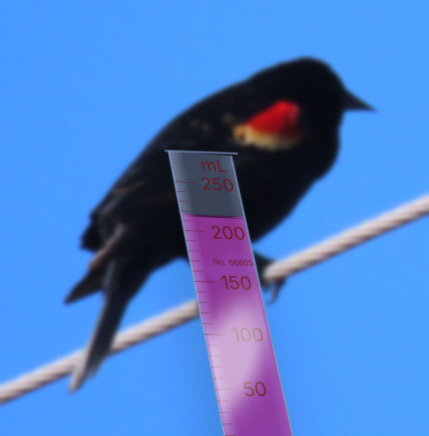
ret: 215,mL
